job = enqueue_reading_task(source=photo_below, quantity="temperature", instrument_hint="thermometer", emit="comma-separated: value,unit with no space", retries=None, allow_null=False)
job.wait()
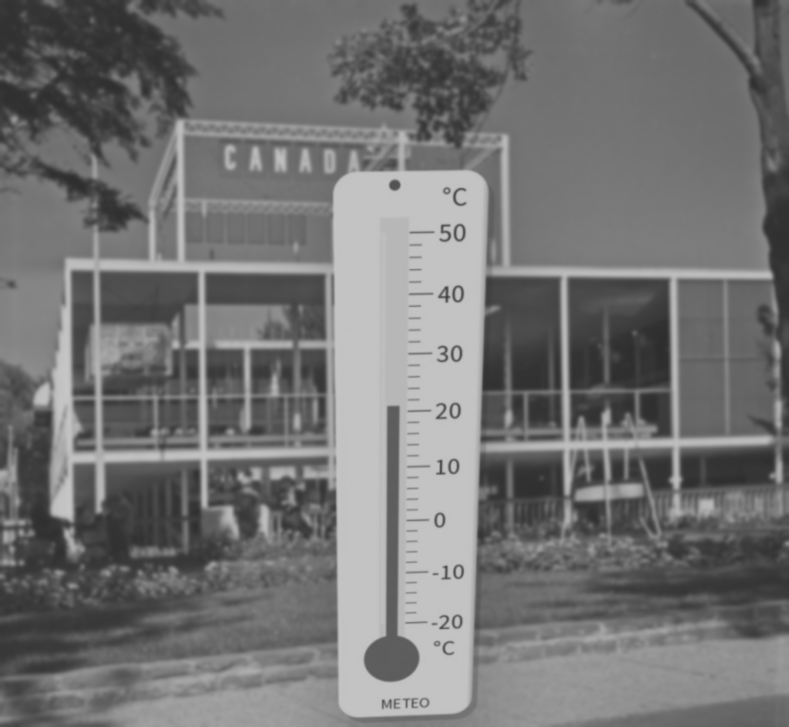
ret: 21,°C
